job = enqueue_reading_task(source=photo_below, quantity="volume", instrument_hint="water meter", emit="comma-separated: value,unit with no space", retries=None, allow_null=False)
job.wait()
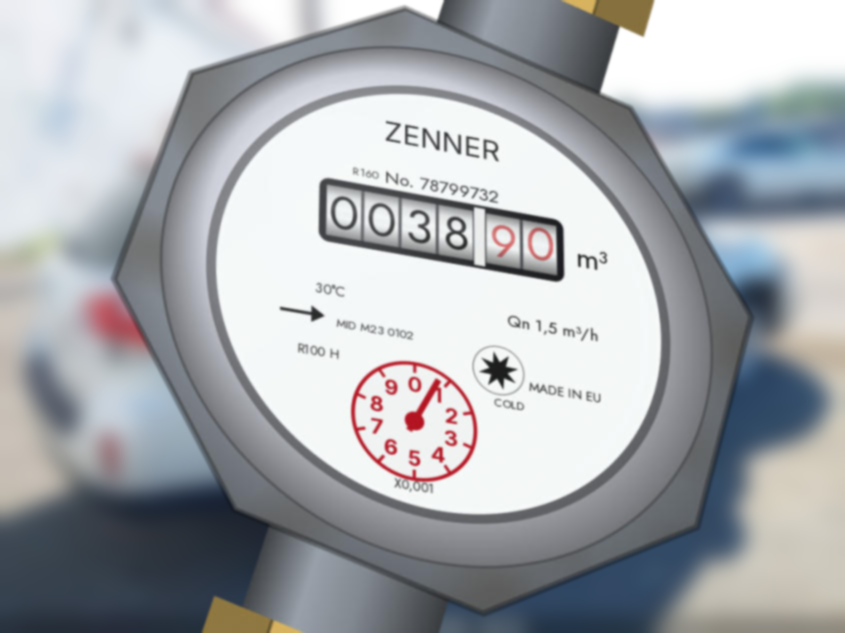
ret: 38.900,m³
